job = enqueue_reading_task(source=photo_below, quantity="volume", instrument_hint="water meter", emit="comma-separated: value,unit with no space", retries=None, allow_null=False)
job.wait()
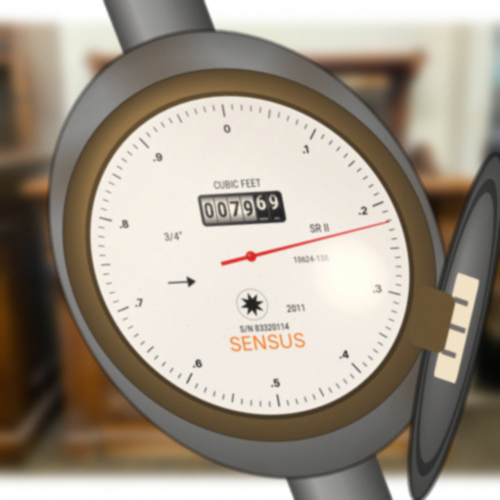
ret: 7969.22,ft³
